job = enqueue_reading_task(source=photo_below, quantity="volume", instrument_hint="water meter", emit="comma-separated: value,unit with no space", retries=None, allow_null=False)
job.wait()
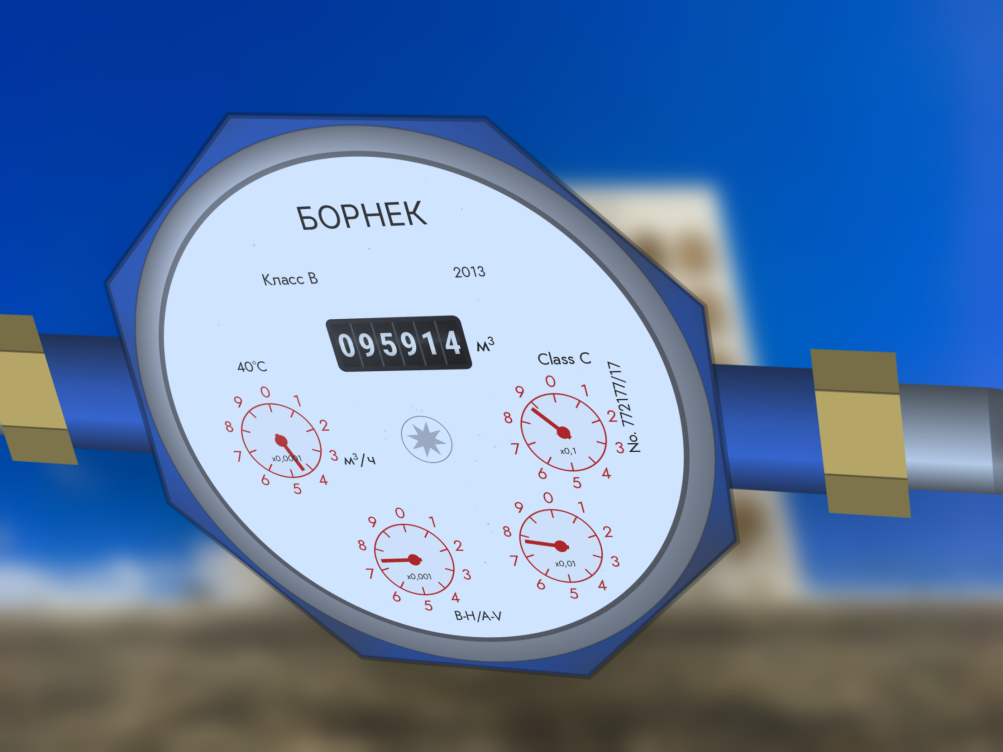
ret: 95914.8774,m³
